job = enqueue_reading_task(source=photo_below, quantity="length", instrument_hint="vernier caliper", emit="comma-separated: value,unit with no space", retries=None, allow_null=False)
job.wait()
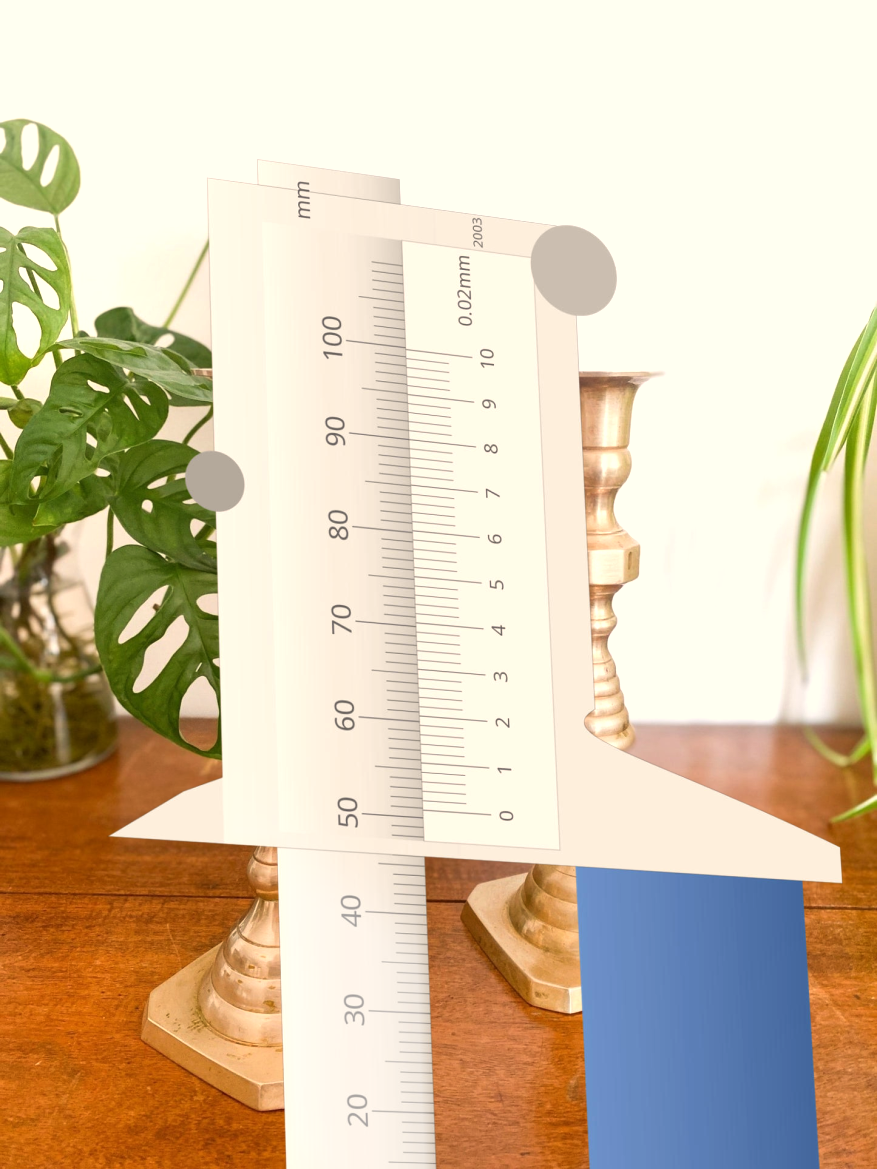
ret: 50.8,mm
